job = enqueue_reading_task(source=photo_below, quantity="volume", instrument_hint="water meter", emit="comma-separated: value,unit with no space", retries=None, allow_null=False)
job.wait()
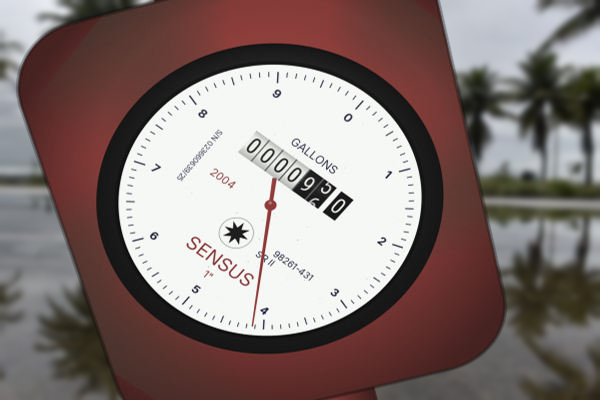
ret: 954.1,gal
